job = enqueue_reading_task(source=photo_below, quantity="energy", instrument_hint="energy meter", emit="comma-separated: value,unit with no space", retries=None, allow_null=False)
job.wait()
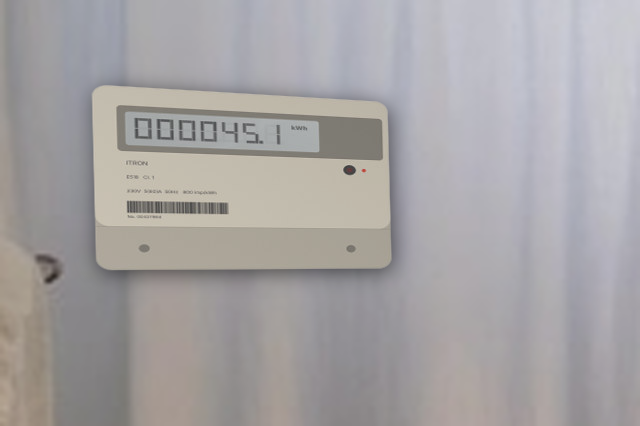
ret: 45.1,kWh
